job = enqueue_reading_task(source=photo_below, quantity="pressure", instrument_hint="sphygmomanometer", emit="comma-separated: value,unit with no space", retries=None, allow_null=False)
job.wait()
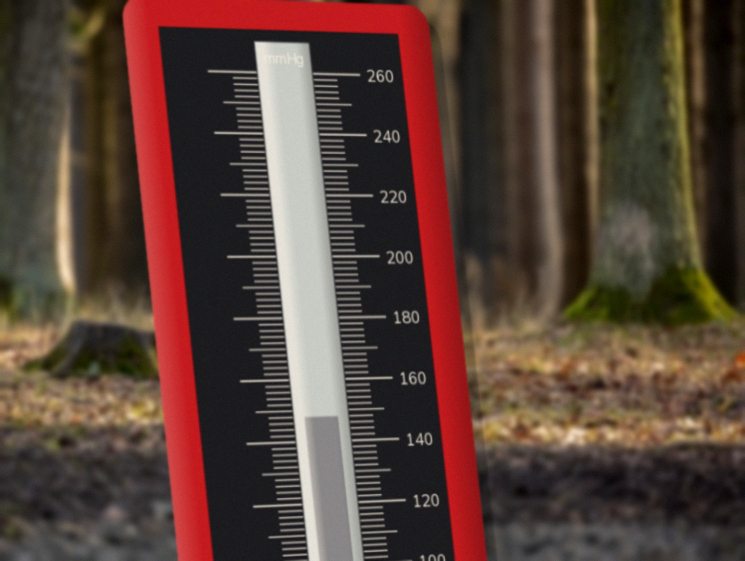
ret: 148,mmHg
